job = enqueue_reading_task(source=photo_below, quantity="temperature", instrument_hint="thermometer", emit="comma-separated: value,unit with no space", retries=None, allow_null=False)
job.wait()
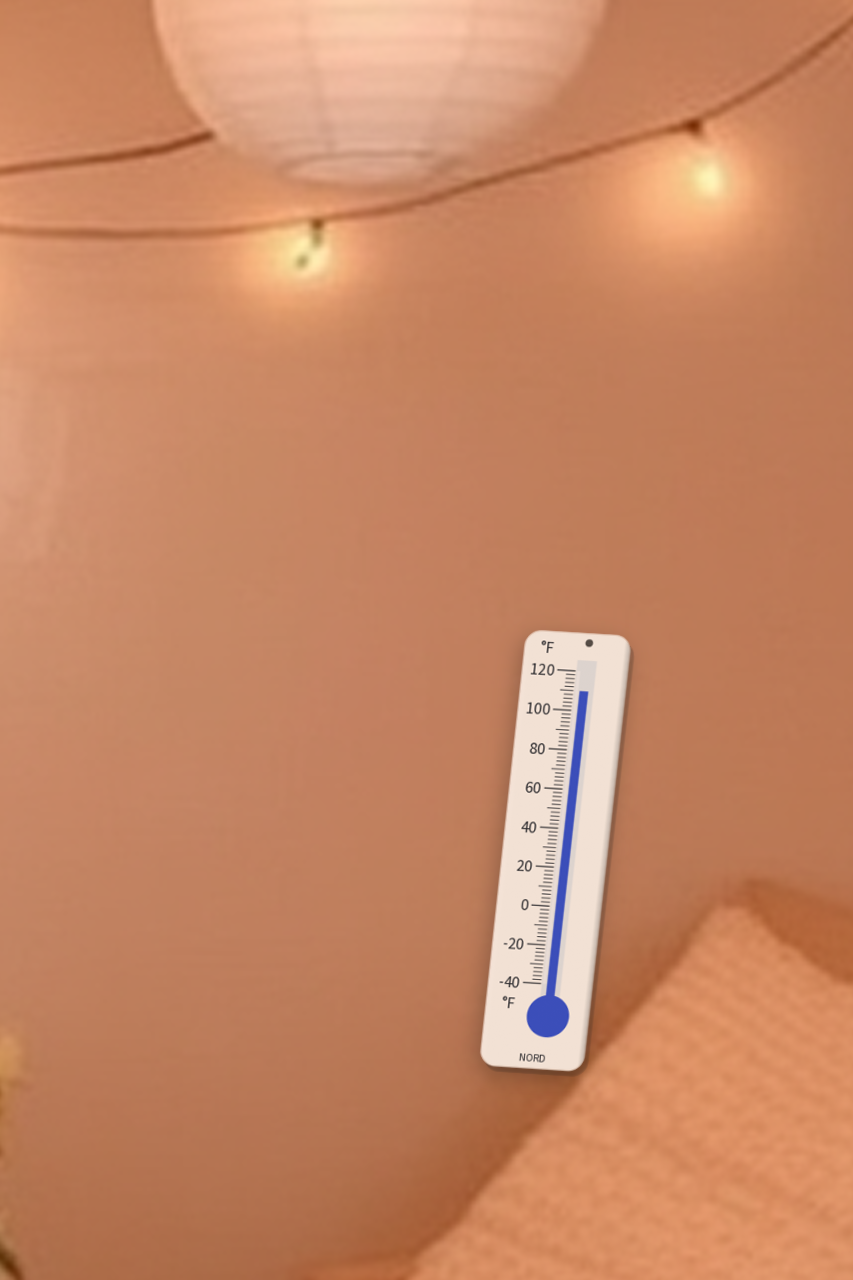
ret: 110,°F
